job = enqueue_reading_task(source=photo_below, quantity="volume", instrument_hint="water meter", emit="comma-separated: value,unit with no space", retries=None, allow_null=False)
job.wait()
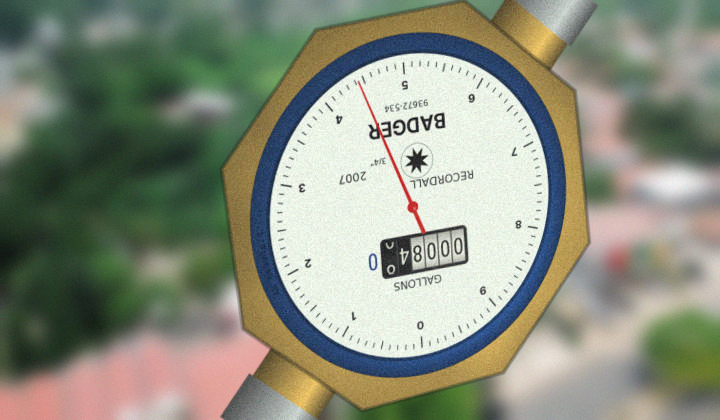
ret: 8484.4,gal
